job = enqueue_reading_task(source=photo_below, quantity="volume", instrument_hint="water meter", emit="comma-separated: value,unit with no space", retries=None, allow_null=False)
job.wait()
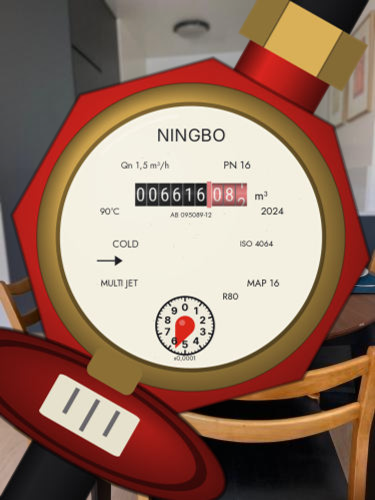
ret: 6616.0815,m³
